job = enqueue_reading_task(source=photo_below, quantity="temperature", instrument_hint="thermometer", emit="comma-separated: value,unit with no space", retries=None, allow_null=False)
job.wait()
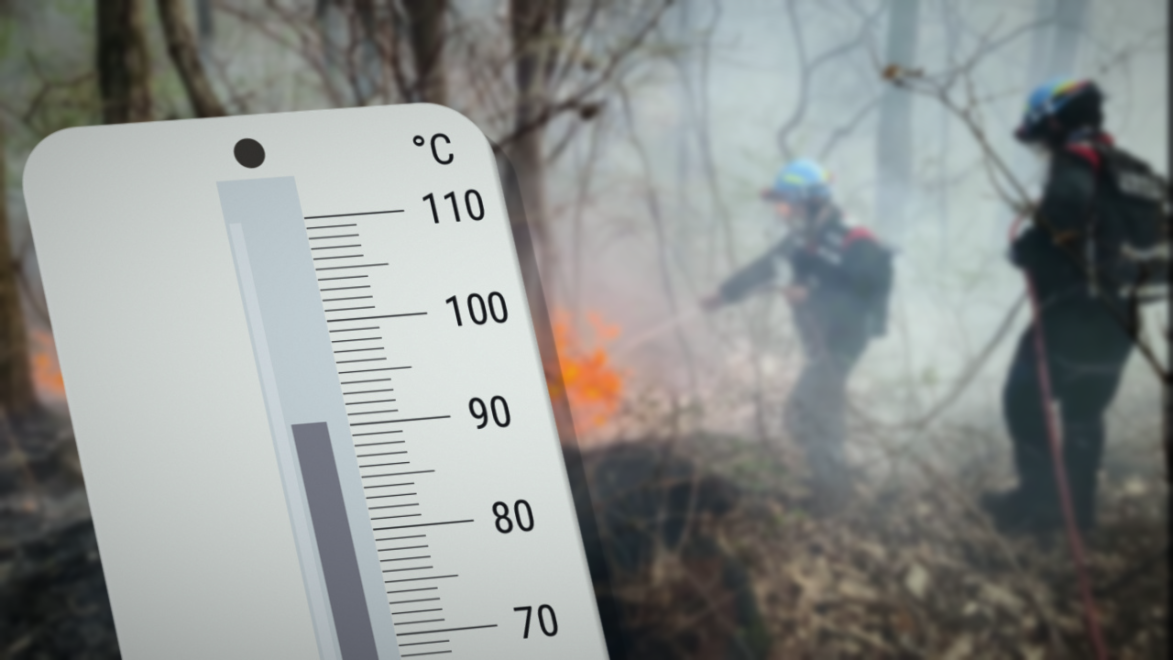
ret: 90.5,°C
